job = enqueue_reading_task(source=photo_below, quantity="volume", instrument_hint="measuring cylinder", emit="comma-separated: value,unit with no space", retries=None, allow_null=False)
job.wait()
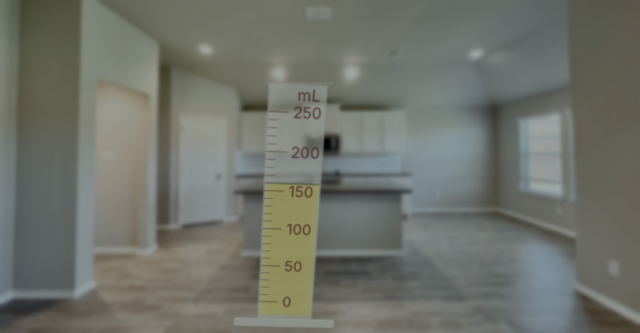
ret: 160,mL
